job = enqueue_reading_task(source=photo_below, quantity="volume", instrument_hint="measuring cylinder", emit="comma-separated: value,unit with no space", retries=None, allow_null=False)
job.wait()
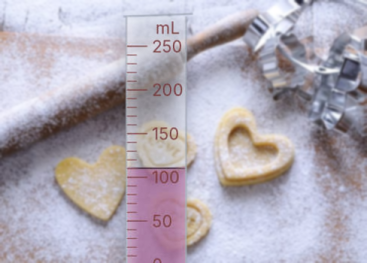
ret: 110,mL
